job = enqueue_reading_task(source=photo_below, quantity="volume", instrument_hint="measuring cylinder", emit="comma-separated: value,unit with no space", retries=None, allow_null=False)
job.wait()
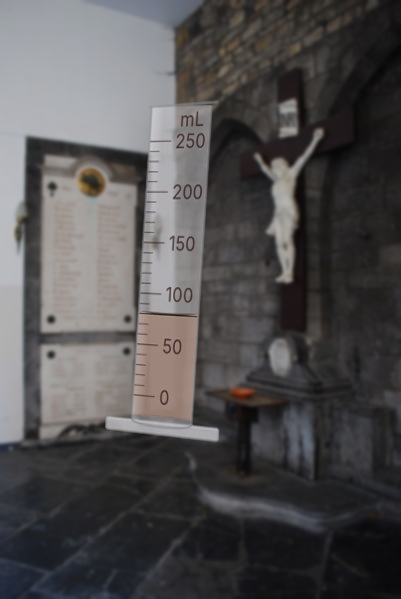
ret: 80,mL
